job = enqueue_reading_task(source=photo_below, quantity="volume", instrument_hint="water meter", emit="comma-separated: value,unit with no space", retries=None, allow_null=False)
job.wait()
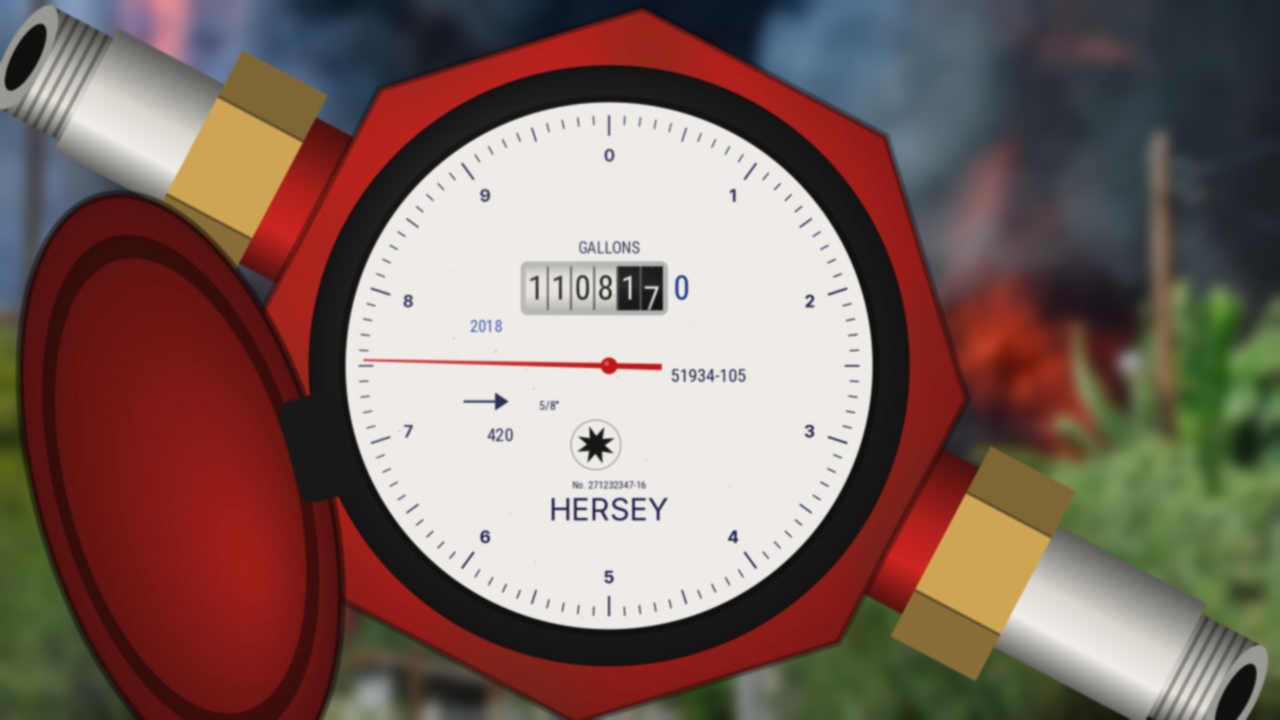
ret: 1108167.5,gal
